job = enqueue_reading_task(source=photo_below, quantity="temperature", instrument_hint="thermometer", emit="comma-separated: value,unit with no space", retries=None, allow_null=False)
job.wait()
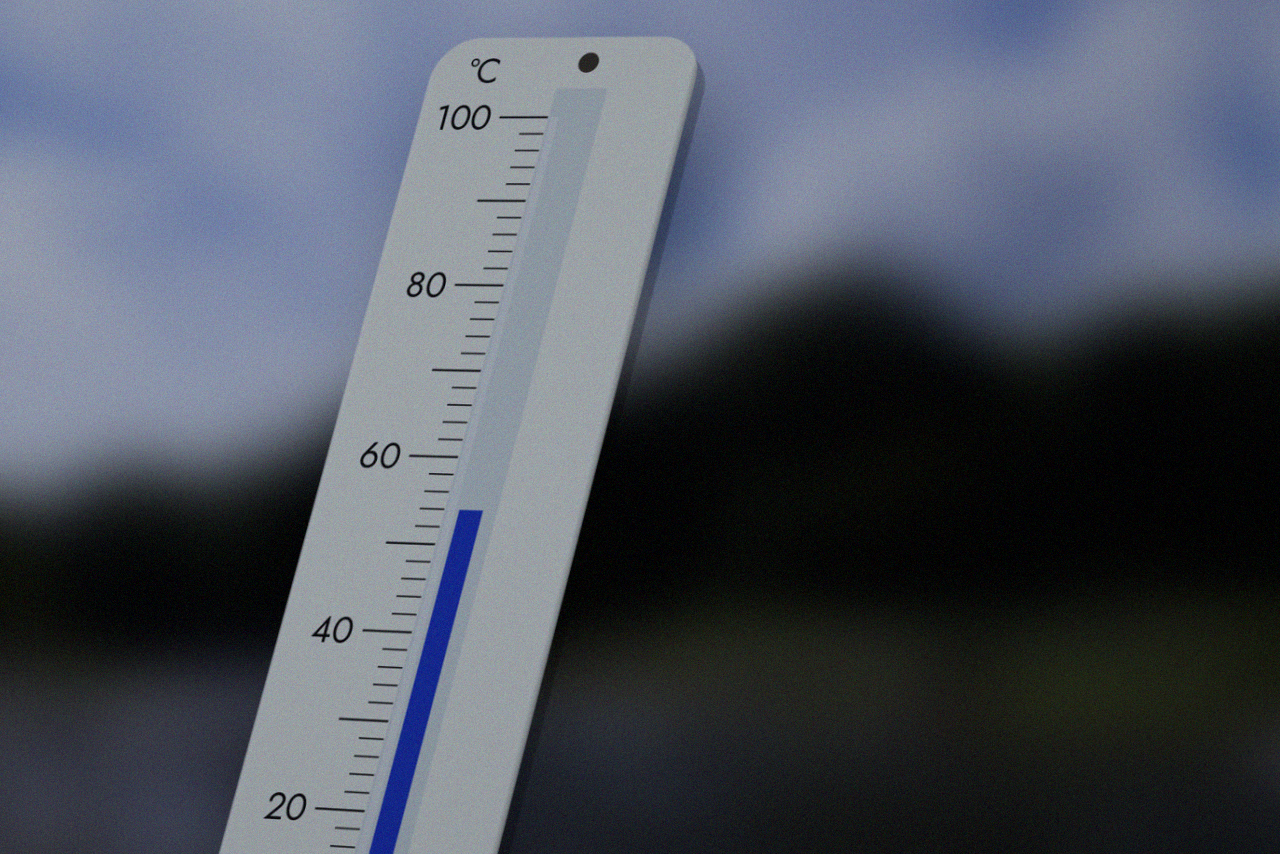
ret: 54,°C
